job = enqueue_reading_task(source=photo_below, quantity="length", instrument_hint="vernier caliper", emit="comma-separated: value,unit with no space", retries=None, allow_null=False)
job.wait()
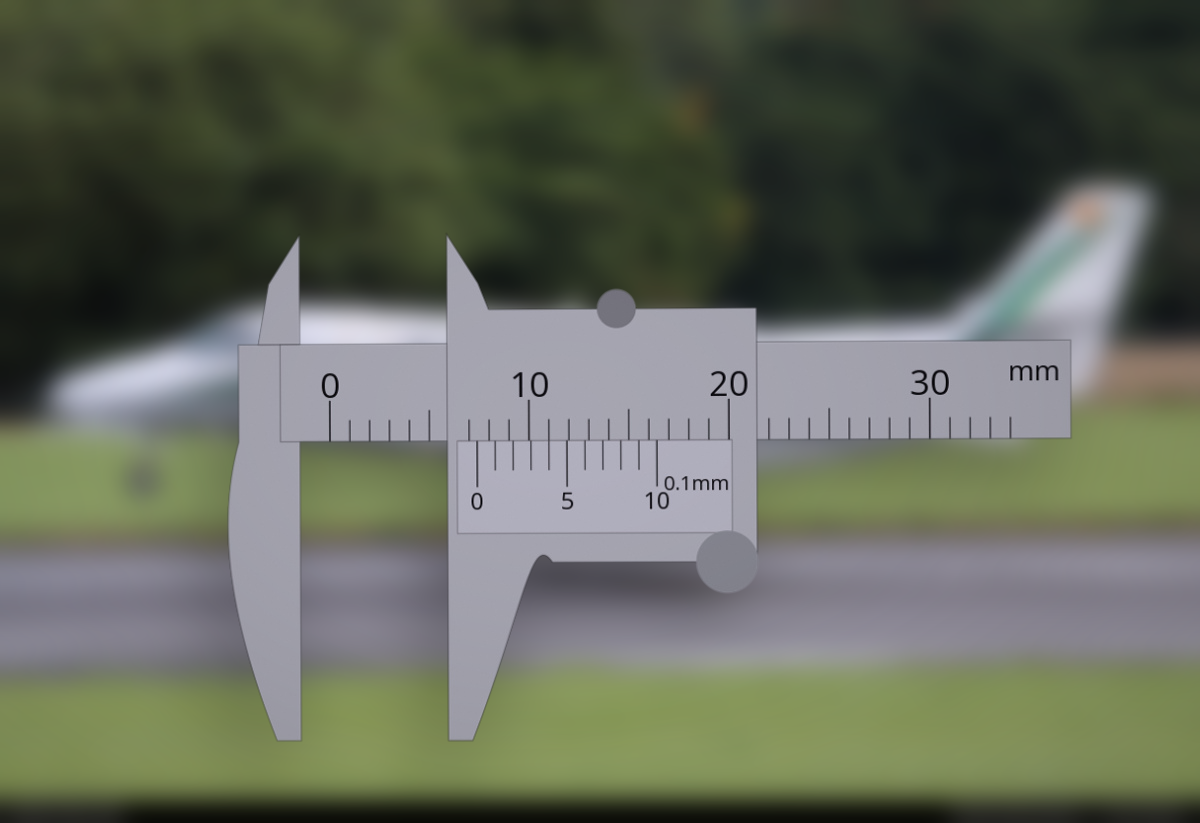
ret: 7.4,mm
